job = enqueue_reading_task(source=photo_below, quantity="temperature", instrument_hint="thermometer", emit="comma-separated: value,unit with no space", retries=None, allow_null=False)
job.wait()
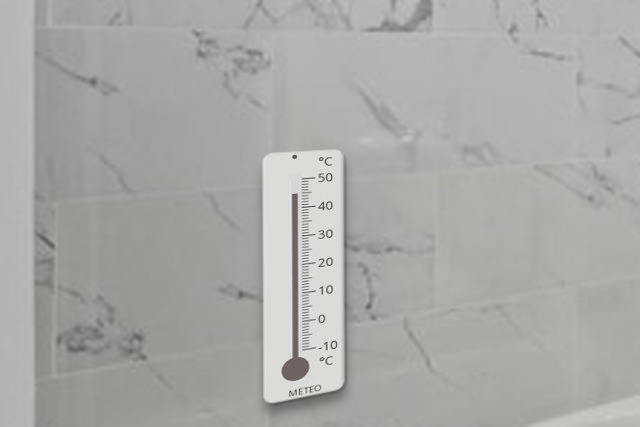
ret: 45,°C
